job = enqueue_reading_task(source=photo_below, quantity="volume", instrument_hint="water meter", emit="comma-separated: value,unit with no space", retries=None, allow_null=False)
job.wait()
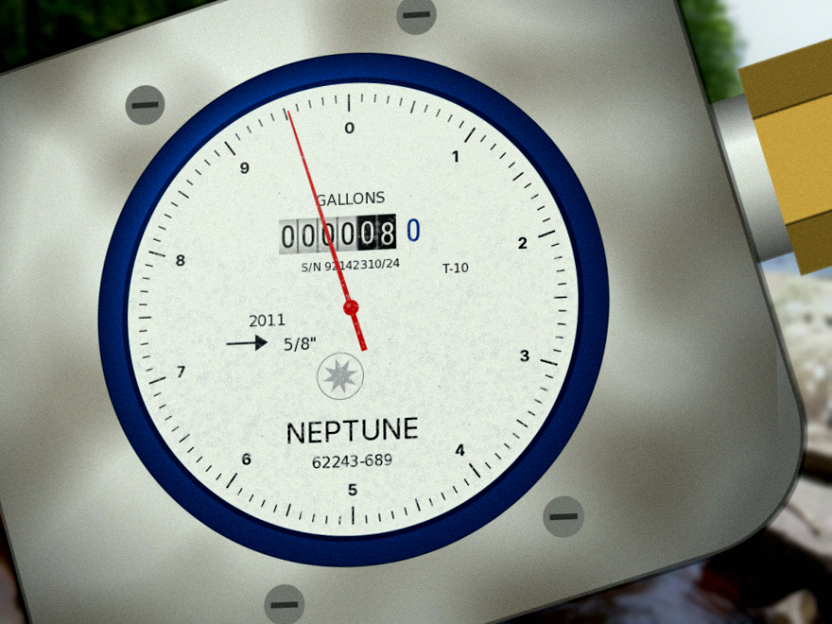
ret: 79.5,gal
